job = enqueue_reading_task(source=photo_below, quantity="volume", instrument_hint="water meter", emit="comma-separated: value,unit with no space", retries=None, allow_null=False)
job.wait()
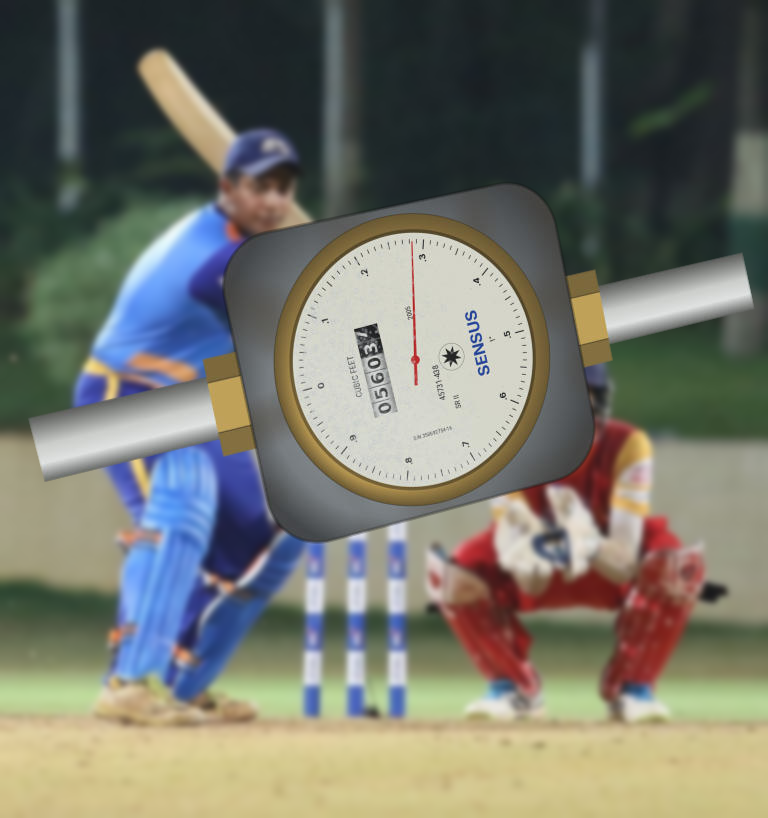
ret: 56037.28,ft³
